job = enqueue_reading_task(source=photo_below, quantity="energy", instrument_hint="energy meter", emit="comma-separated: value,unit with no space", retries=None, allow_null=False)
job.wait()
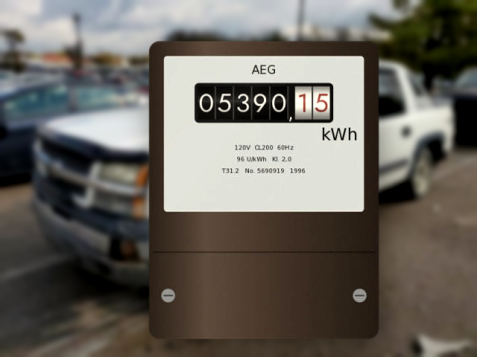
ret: 5390.15,kWh
